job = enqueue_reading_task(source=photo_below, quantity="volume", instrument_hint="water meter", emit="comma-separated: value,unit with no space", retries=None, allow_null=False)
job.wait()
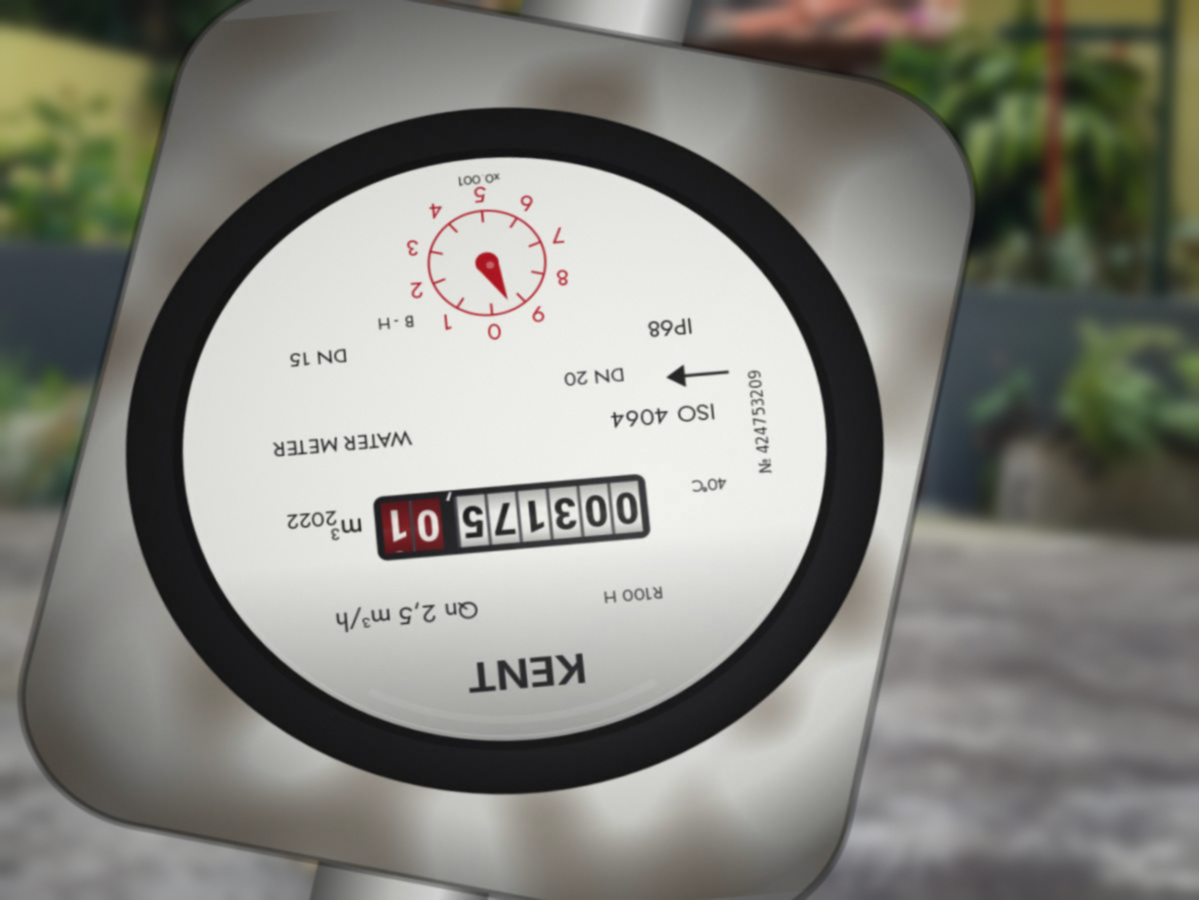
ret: 3175.009,m³
